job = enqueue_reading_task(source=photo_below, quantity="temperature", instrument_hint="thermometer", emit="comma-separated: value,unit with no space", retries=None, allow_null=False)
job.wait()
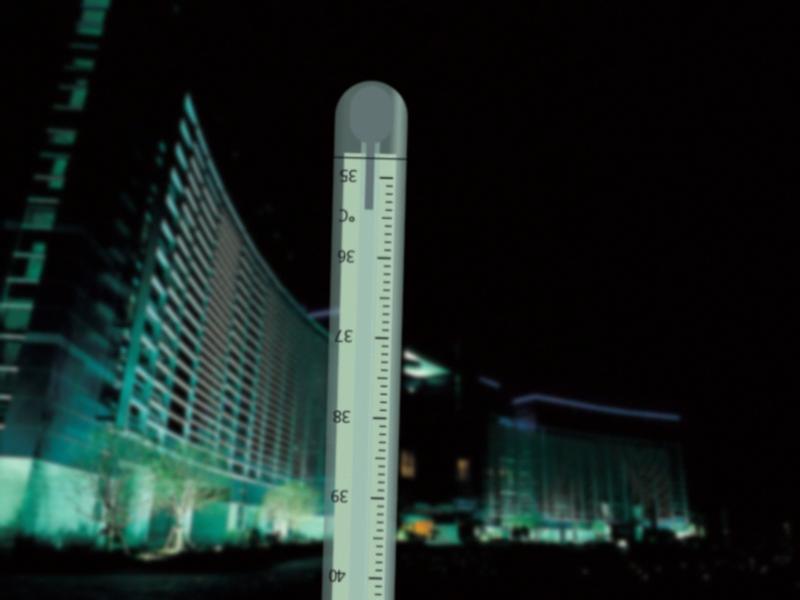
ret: 35.4,°C
